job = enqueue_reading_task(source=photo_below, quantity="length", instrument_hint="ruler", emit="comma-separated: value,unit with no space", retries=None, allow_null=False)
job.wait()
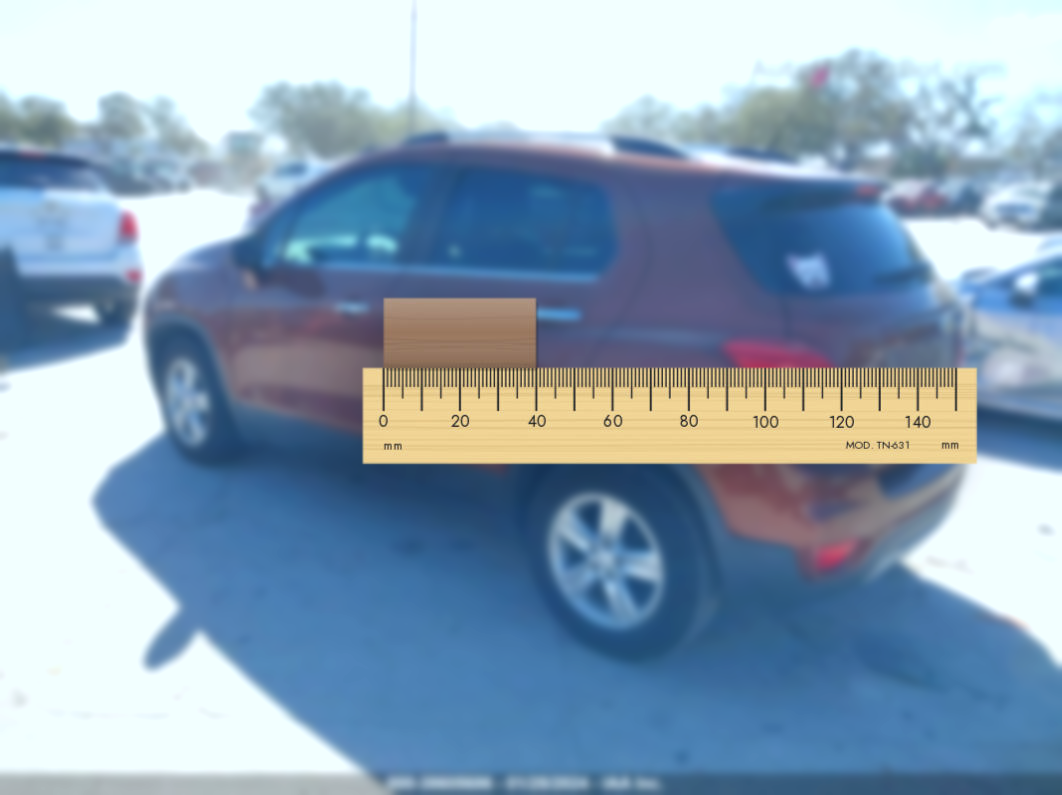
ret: 40,mm
